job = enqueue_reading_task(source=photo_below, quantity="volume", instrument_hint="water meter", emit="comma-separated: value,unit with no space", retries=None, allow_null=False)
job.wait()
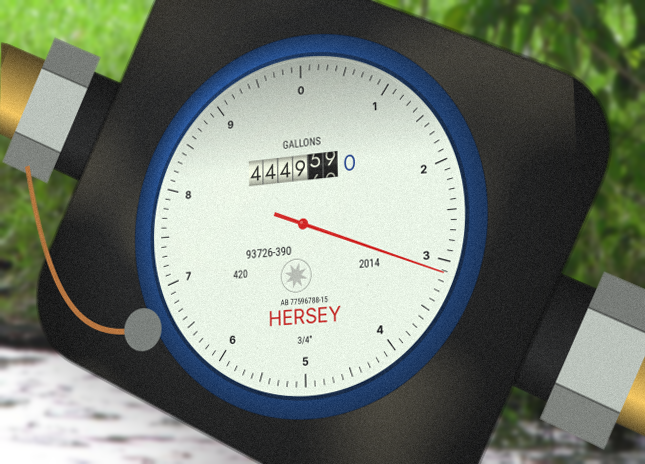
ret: 4449593.1,gal
